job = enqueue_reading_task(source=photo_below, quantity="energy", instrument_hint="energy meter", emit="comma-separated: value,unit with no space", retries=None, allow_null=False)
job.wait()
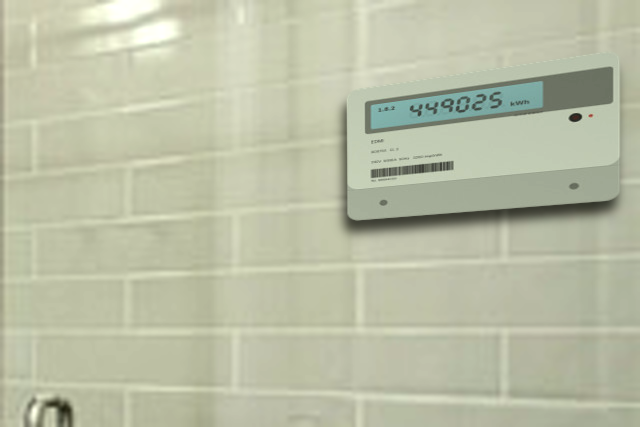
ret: 449025,kWh
